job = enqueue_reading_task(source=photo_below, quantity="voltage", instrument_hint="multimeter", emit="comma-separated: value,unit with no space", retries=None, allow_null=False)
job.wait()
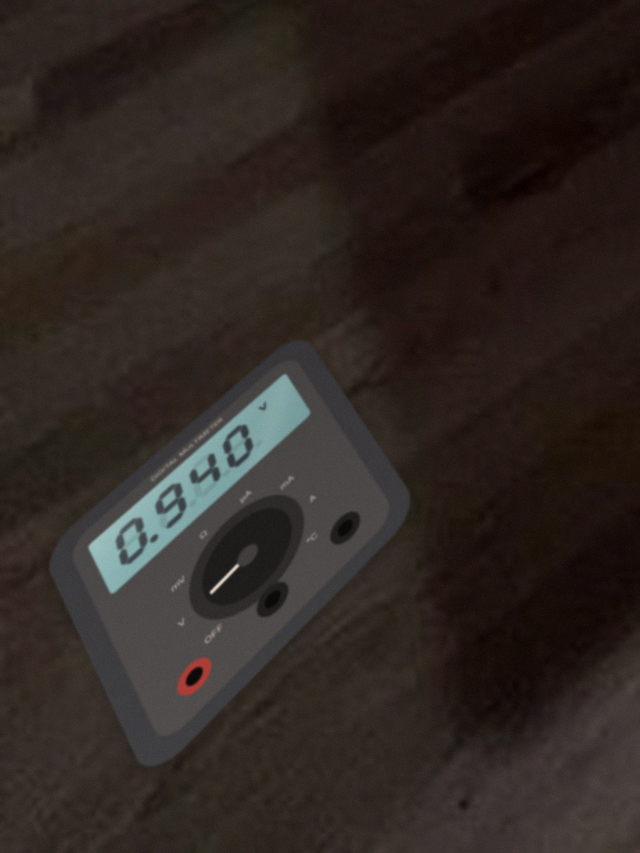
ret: 0.940,V
